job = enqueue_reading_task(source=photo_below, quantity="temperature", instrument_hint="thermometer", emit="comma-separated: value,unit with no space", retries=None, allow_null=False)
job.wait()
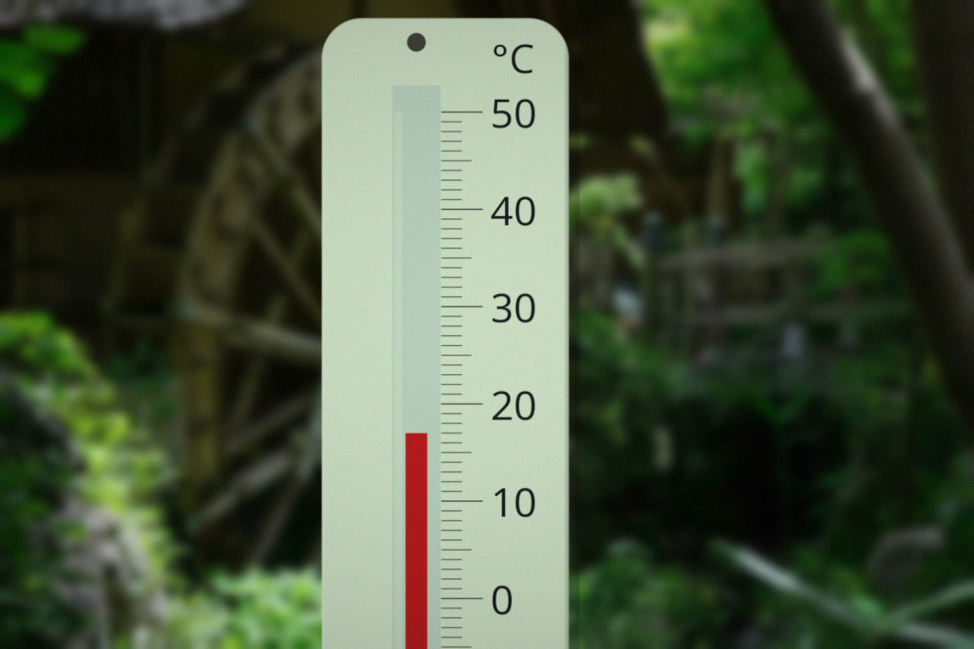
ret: 17,°C
